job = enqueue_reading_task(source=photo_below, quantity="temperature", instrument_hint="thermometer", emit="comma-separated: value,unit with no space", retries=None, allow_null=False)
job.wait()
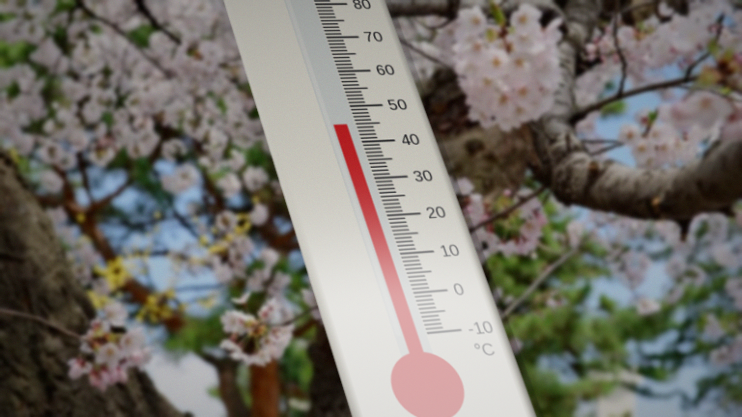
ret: 45,°C
